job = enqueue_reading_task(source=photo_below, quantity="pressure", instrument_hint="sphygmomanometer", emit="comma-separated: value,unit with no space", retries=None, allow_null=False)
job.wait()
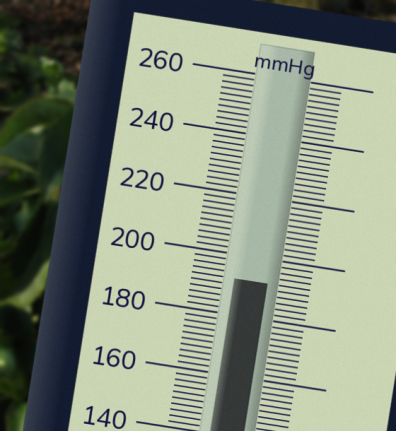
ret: 192,mmHg
